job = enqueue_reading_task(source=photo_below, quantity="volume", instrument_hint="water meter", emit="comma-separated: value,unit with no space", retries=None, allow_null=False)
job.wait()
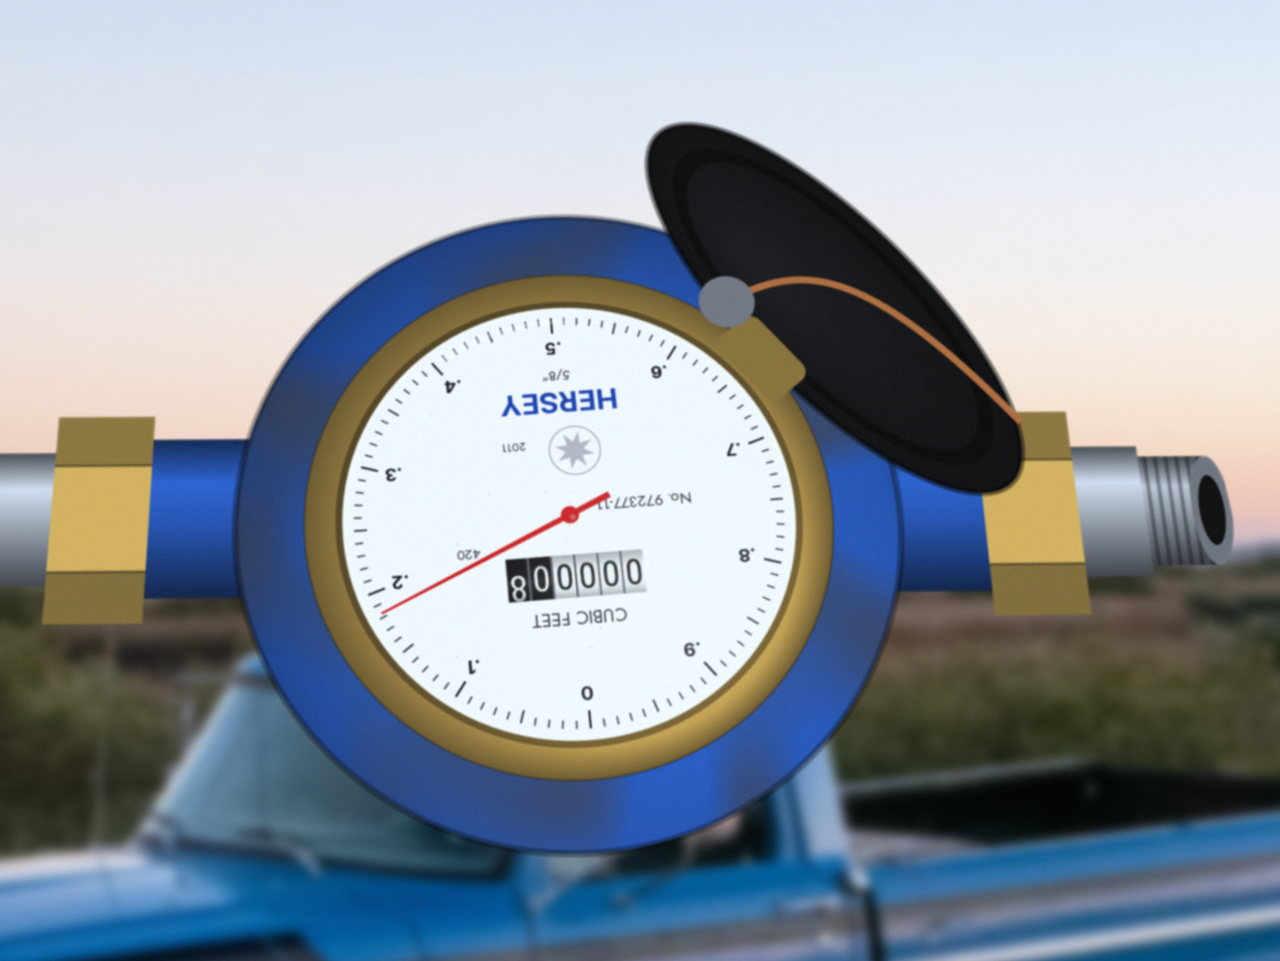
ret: 8.18,ft³
